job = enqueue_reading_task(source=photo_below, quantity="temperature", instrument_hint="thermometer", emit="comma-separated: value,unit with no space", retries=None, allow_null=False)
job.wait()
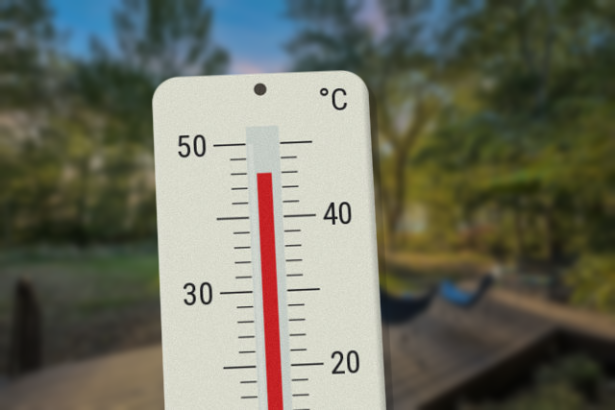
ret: 46,°C
